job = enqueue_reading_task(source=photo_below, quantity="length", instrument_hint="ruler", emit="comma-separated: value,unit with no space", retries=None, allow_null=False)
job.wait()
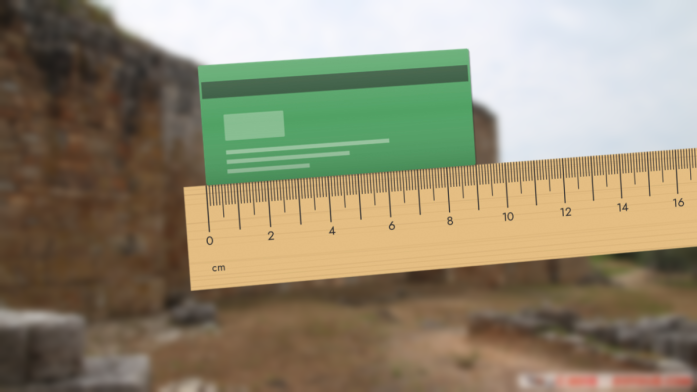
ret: 9,cm
